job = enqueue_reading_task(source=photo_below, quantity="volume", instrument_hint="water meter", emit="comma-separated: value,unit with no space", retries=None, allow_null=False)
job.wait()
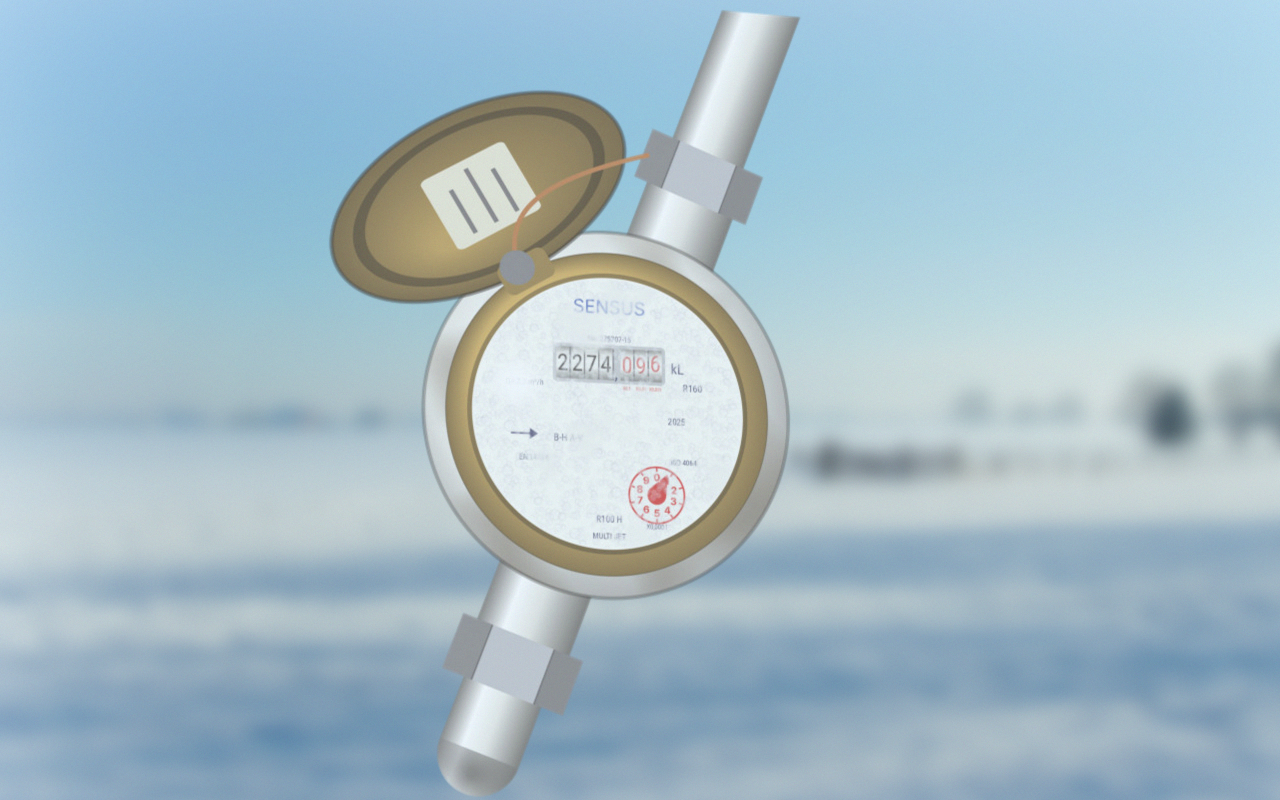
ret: 2274.0960,kL
